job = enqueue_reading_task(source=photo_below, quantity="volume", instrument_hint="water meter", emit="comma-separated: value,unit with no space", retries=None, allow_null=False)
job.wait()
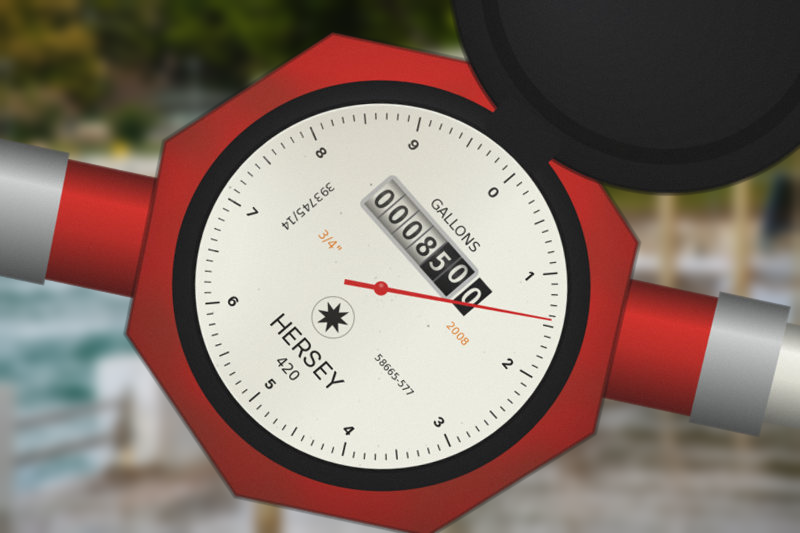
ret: 8501.4,gal
